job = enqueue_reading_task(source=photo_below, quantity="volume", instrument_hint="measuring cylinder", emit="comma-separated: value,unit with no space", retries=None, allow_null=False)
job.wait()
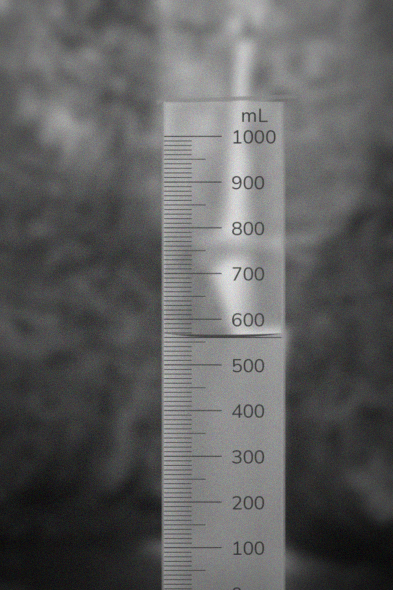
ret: 560,mL
